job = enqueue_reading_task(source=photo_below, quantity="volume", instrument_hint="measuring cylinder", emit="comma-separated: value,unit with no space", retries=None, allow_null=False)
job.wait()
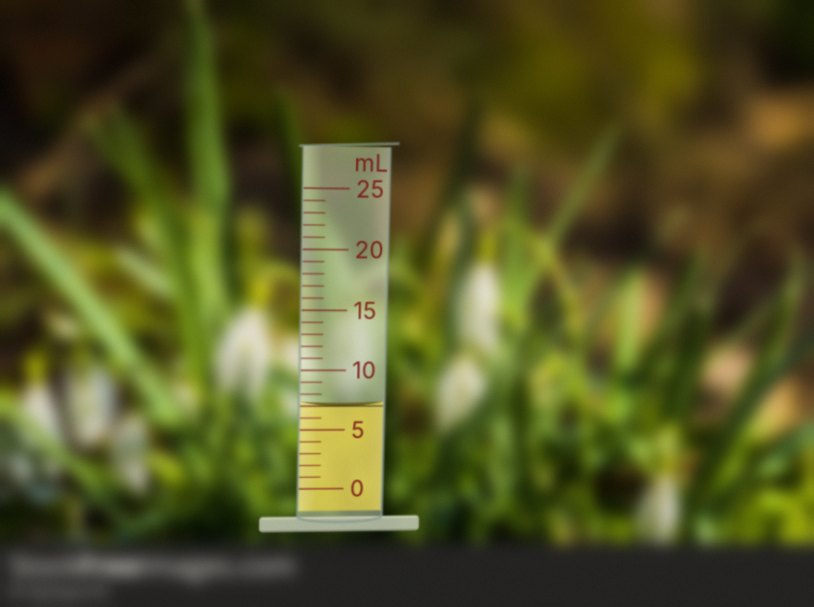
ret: 7,mL
